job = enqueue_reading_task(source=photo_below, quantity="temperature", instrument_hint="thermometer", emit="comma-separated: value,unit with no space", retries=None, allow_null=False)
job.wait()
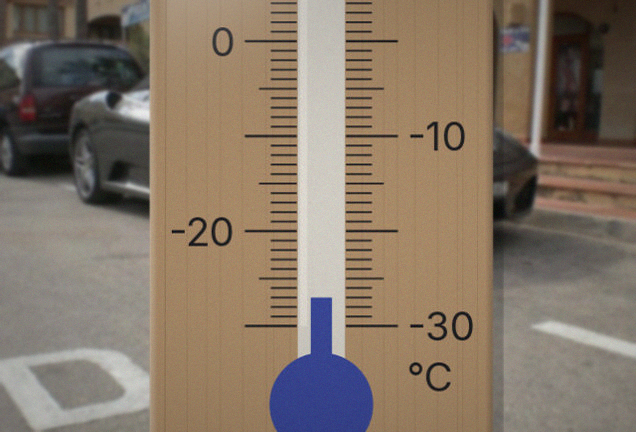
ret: -27,°C
